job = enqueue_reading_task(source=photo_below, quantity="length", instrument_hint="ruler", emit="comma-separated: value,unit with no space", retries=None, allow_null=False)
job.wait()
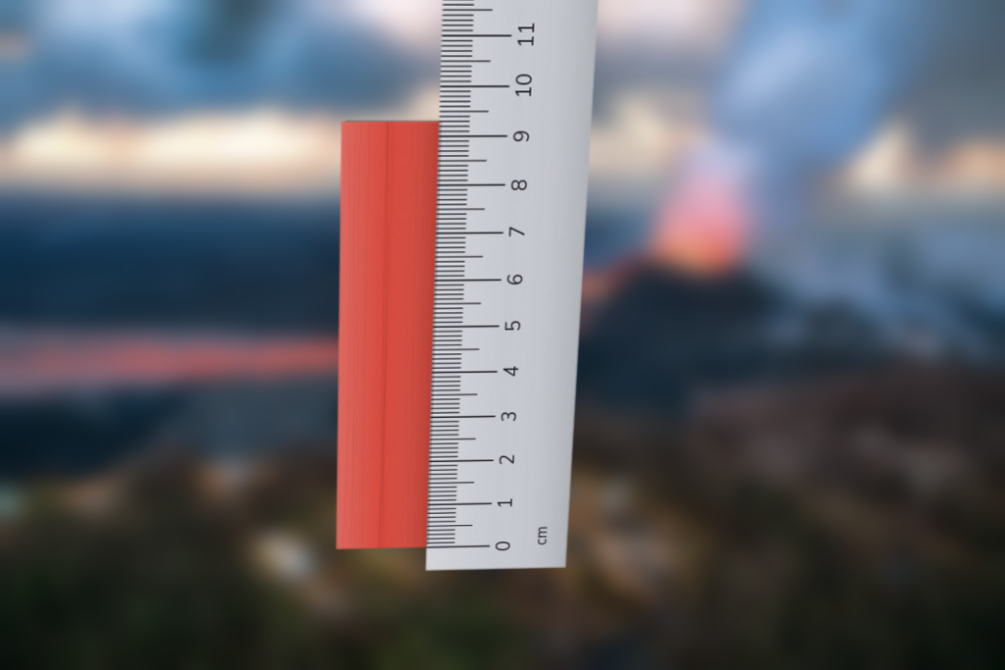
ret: 9.3,cm
